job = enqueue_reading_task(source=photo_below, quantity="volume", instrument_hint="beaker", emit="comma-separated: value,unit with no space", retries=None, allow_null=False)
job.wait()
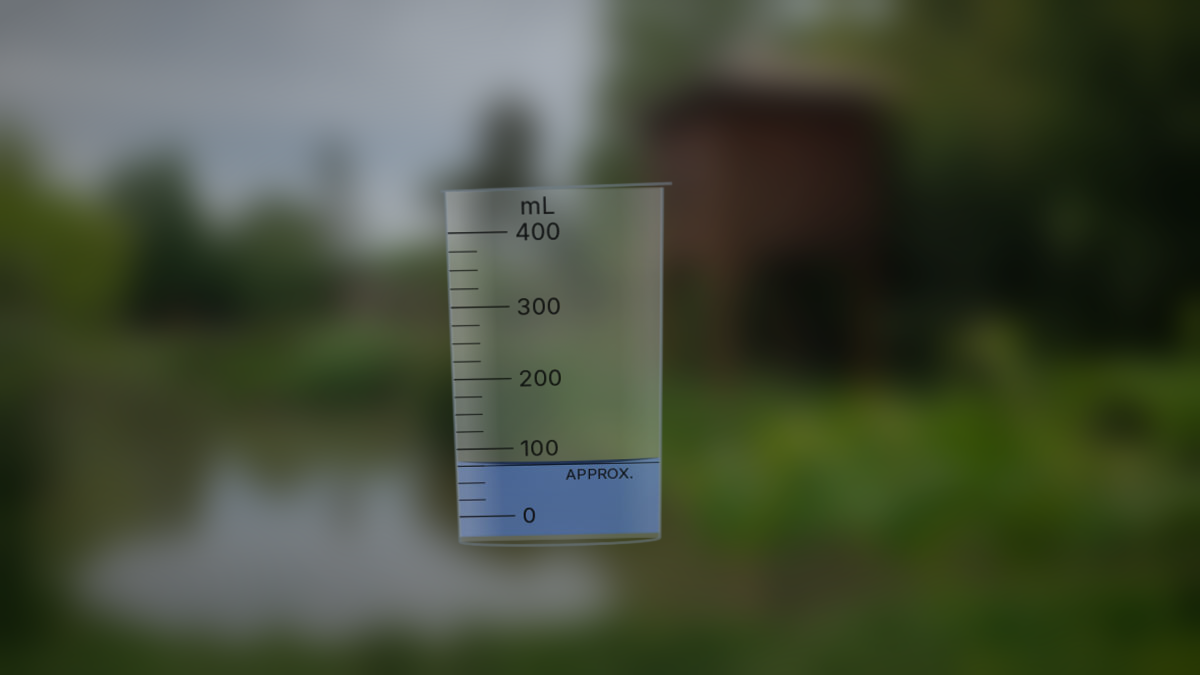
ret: 75,mL
